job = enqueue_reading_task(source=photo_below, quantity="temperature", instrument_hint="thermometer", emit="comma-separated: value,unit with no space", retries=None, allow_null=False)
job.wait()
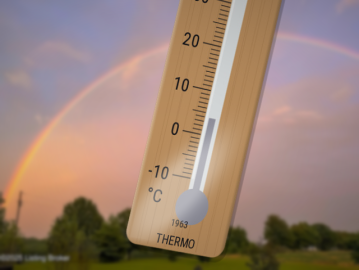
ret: 4,°C
